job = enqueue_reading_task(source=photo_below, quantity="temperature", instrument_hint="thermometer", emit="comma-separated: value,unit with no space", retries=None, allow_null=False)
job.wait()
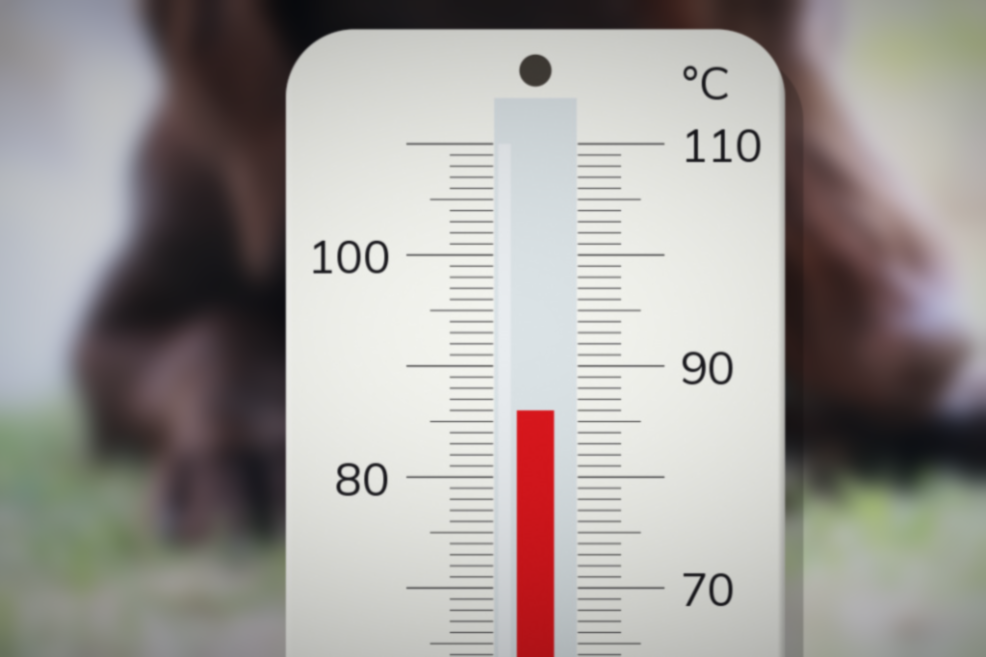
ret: 86,°C
